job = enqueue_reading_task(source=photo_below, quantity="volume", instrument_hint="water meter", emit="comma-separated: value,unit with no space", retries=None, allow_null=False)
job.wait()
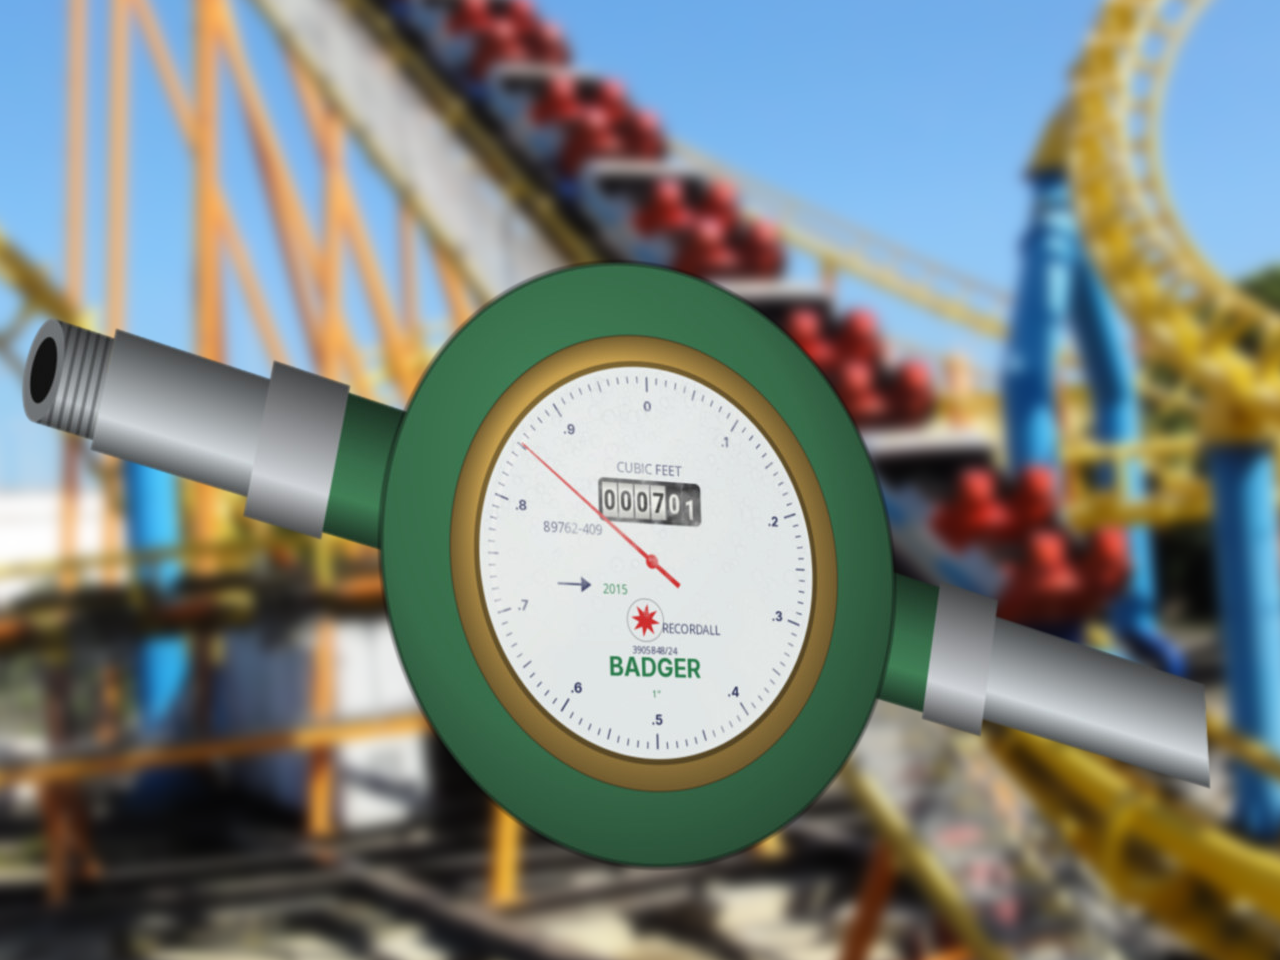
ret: 700.85,ft³
